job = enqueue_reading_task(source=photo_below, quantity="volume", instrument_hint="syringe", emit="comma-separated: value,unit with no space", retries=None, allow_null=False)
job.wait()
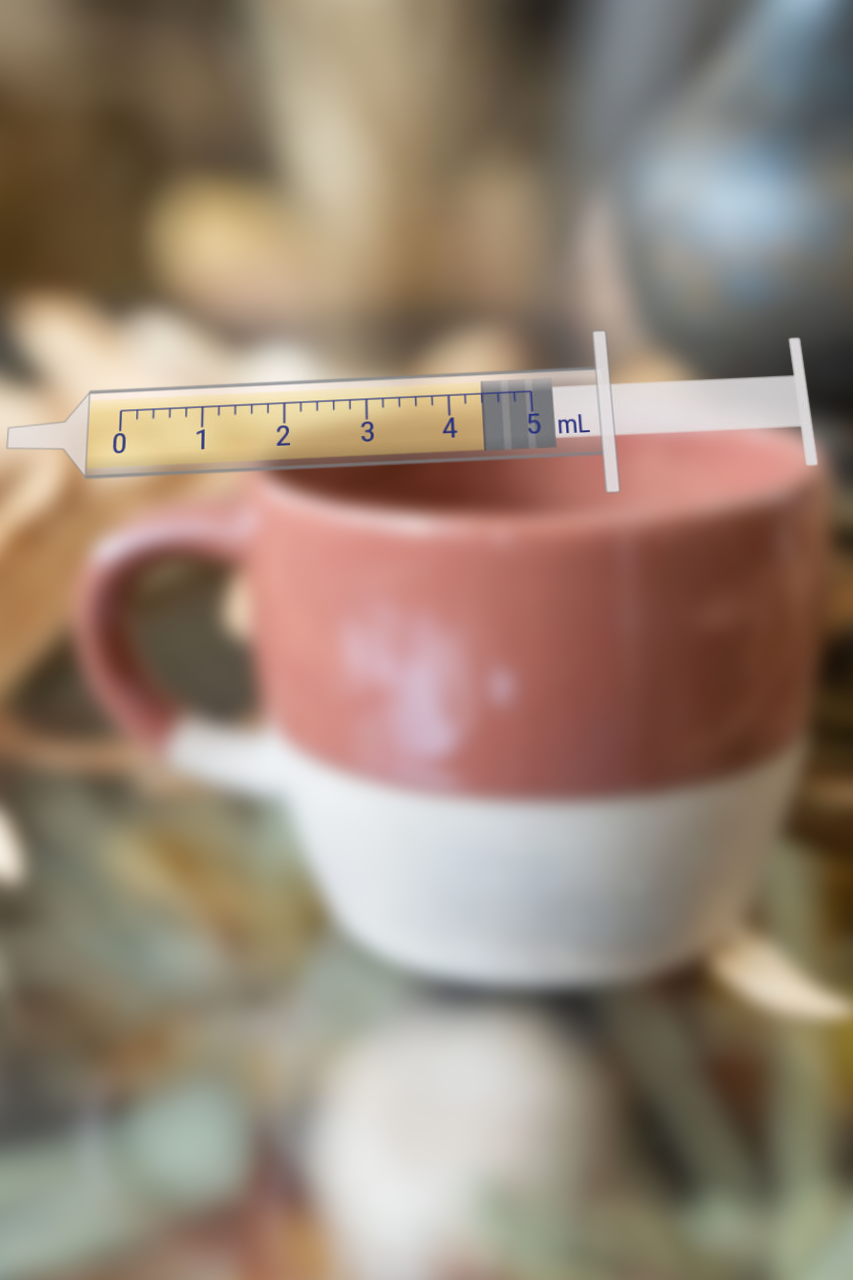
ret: 4.4,mL
